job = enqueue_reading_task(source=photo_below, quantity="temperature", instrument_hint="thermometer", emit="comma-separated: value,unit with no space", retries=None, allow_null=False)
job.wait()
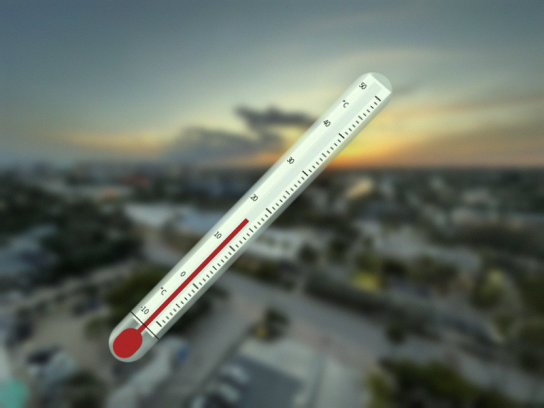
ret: 16,°C
